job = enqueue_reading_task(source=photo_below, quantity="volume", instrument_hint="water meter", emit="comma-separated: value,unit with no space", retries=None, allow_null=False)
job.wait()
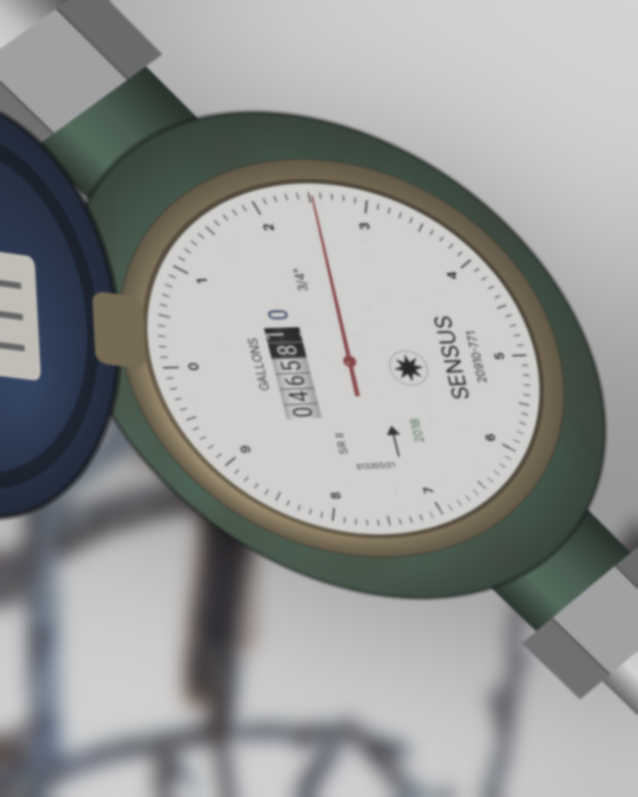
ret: 465812.5,gal
